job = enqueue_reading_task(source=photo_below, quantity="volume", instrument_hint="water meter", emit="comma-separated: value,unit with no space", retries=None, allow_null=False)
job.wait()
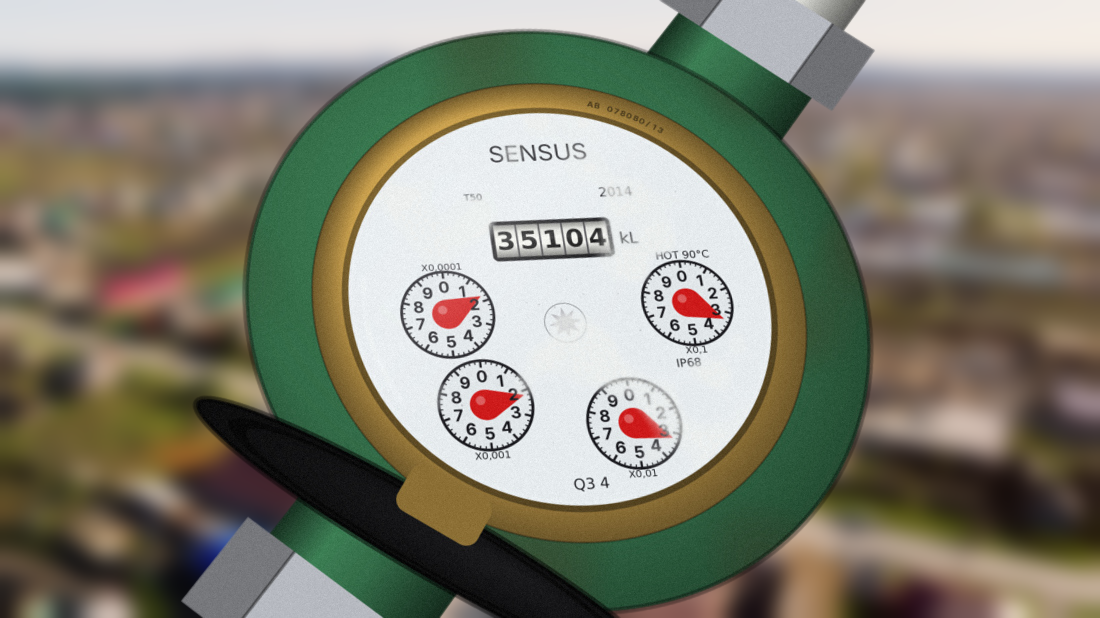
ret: 35104.3321,kL
